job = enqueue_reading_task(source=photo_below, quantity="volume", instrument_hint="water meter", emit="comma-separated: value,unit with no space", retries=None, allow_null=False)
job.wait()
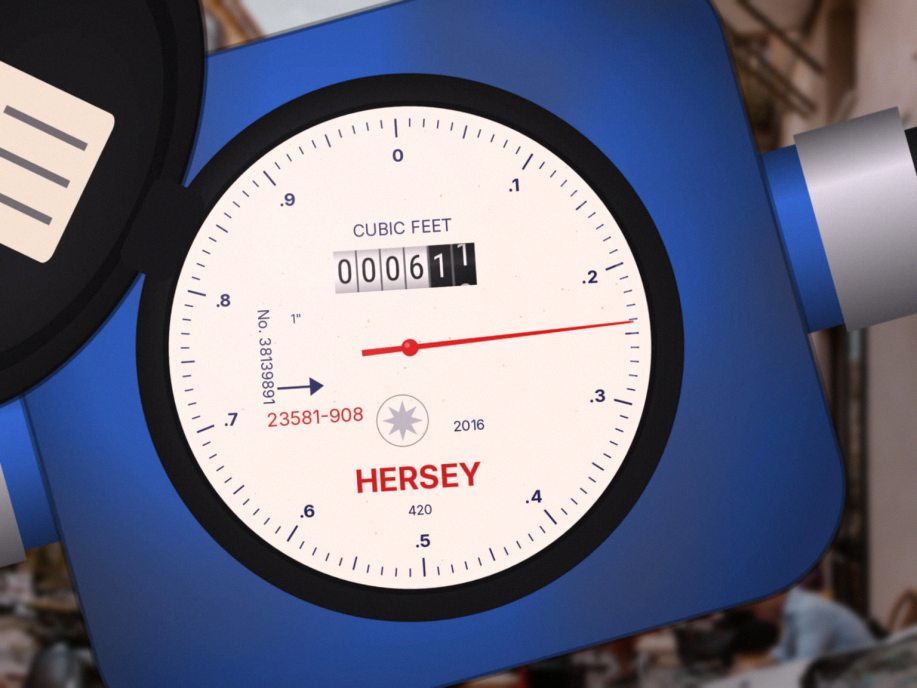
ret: 611.24,ft³
